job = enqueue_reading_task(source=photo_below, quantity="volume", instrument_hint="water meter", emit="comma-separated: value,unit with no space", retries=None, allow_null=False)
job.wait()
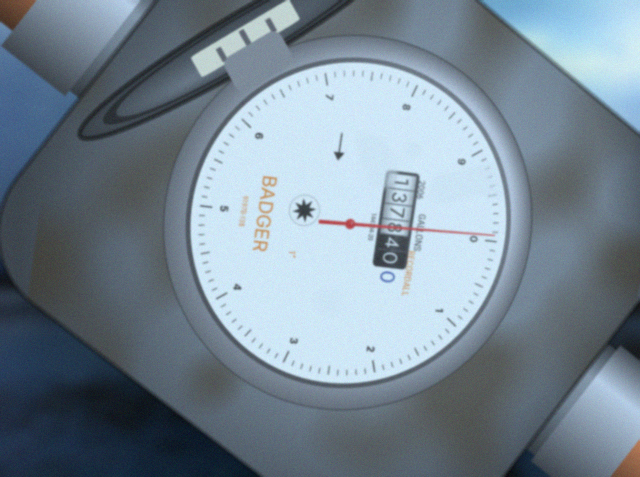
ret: 1378399.9,gal
